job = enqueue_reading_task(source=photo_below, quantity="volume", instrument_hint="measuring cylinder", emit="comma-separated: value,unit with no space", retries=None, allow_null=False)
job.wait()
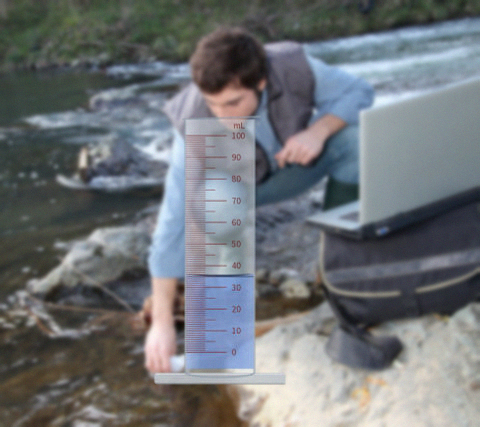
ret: 35,mL
